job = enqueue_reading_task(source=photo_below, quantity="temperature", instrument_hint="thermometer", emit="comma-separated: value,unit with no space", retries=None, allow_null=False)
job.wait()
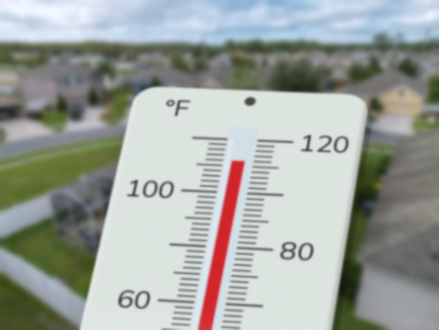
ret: 112,°F
